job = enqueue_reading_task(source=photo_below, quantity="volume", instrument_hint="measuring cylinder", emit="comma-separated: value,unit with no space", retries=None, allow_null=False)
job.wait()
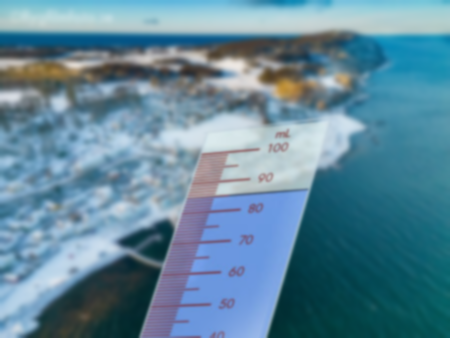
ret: 85,mL
